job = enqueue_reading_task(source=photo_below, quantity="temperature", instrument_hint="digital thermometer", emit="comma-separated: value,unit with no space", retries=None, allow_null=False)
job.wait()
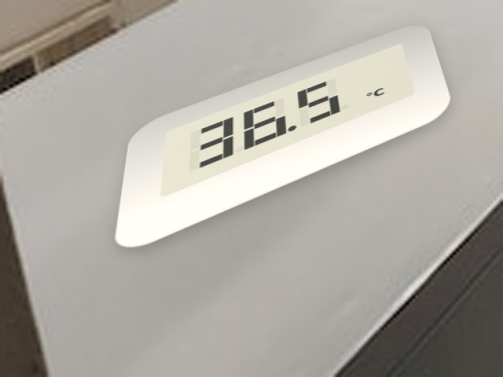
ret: 36.5,°C
